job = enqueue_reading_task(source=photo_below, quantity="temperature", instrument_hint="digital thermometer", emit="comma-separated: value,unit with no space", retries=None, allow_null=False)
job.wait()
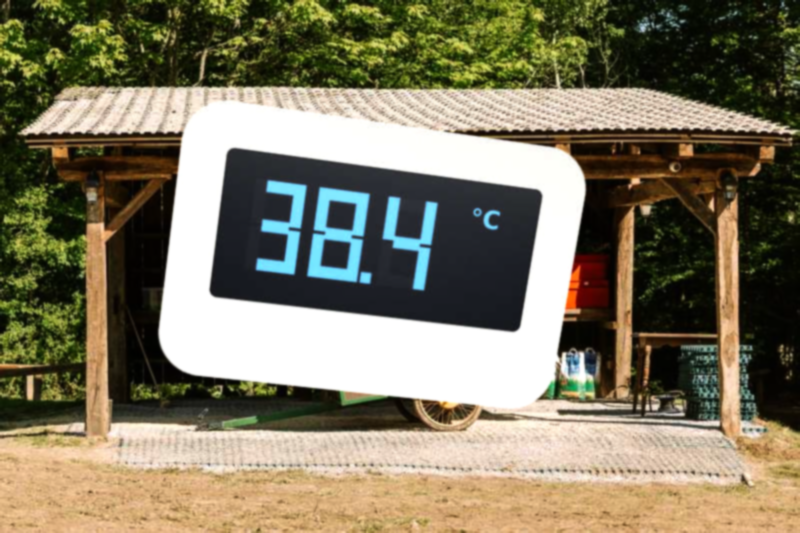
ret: 38.4,°C
